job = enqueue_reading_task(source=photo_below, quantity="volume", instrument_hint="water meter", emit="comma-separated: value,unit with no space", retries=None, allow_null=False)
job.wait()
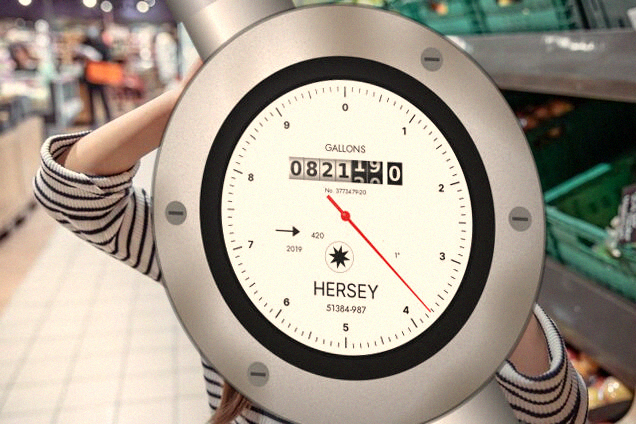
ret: 821193.7,gal
